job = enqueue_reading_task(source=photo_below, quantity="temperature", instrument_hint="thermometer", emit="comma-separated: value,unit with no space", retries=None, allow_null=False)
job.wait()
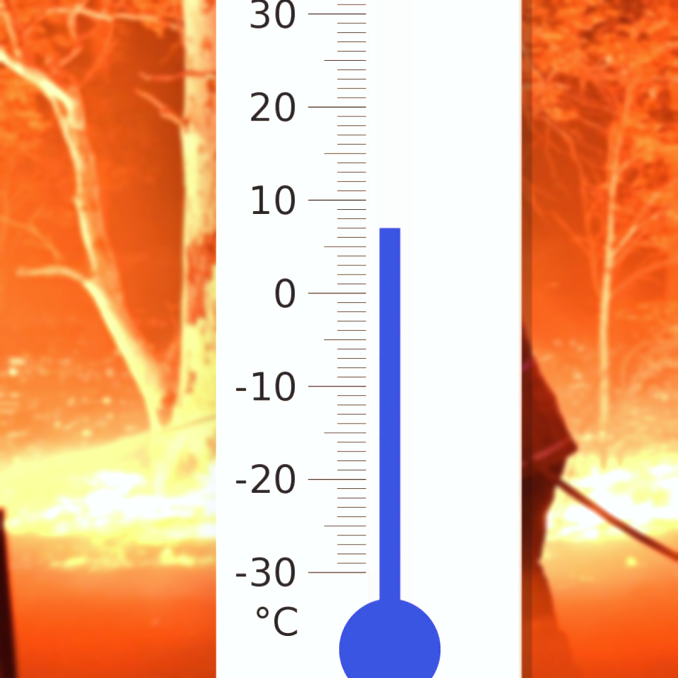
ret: 7,°C
